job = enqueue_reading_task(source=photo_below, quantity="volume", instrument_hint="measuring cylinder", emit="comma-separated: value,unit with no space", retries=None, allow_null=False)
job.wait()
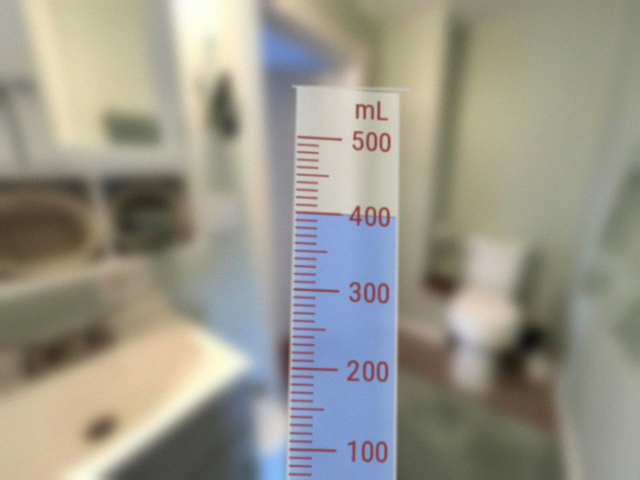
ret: 400,mL
